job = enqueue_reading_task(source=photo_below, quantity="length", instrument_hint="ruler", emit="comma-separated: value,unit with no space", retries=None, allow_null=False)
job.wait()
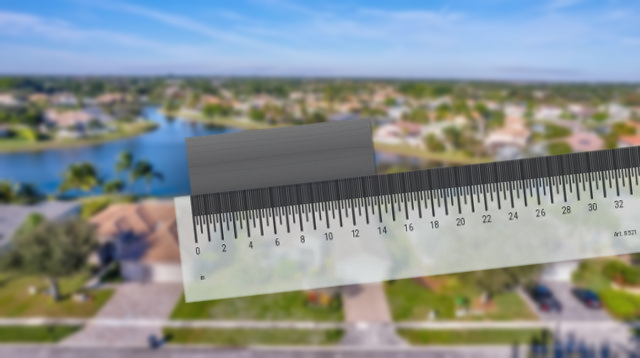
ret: 14,in
